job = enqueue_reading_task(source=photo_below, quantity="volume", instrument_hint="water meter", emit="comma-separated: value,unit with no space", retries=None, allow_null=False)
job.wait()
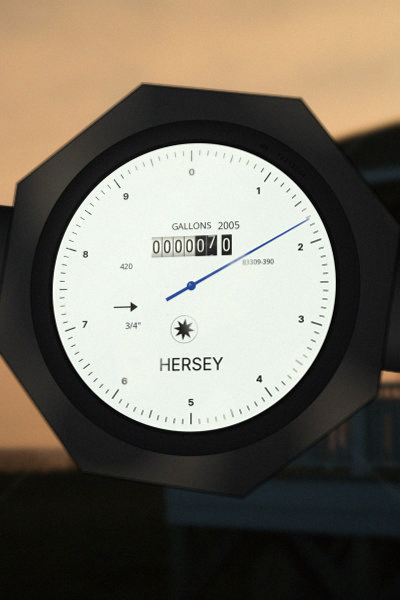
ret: 71.7,gal
